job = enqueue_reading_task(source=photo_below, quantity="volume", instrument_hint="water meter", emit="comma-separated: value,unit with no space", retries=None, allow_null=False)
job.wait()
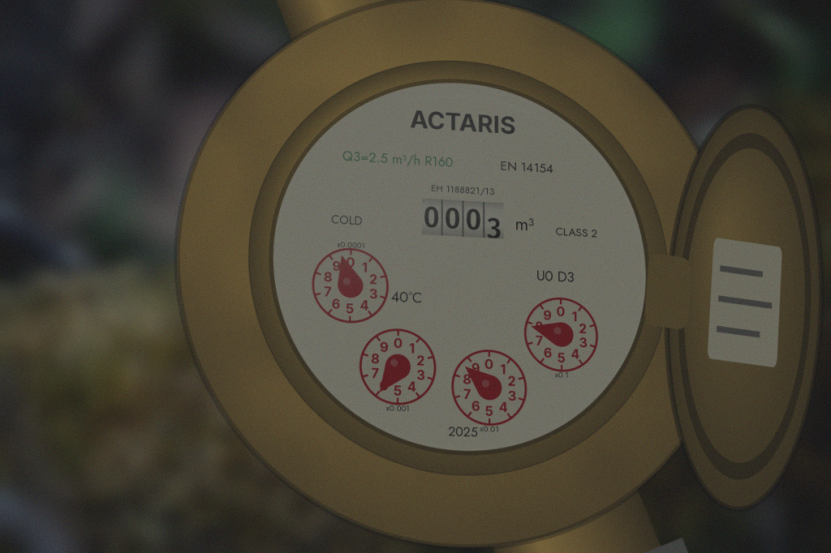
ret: 2.7859,m³
